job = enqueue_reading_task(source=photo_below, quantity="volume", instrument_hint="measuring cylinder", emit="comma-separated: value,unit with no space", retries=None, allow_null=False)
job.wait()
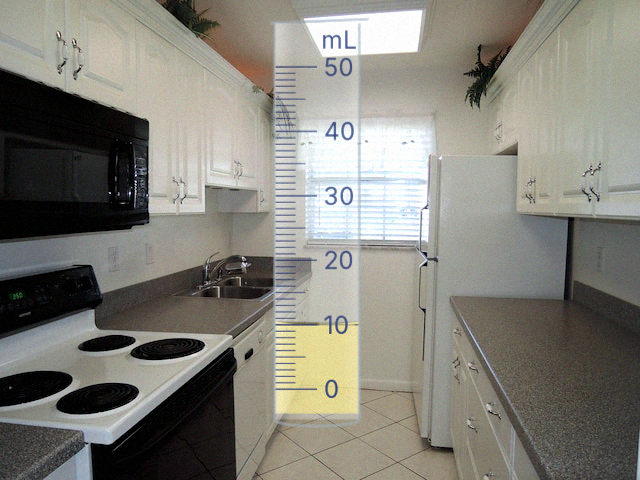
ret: 10,mL
